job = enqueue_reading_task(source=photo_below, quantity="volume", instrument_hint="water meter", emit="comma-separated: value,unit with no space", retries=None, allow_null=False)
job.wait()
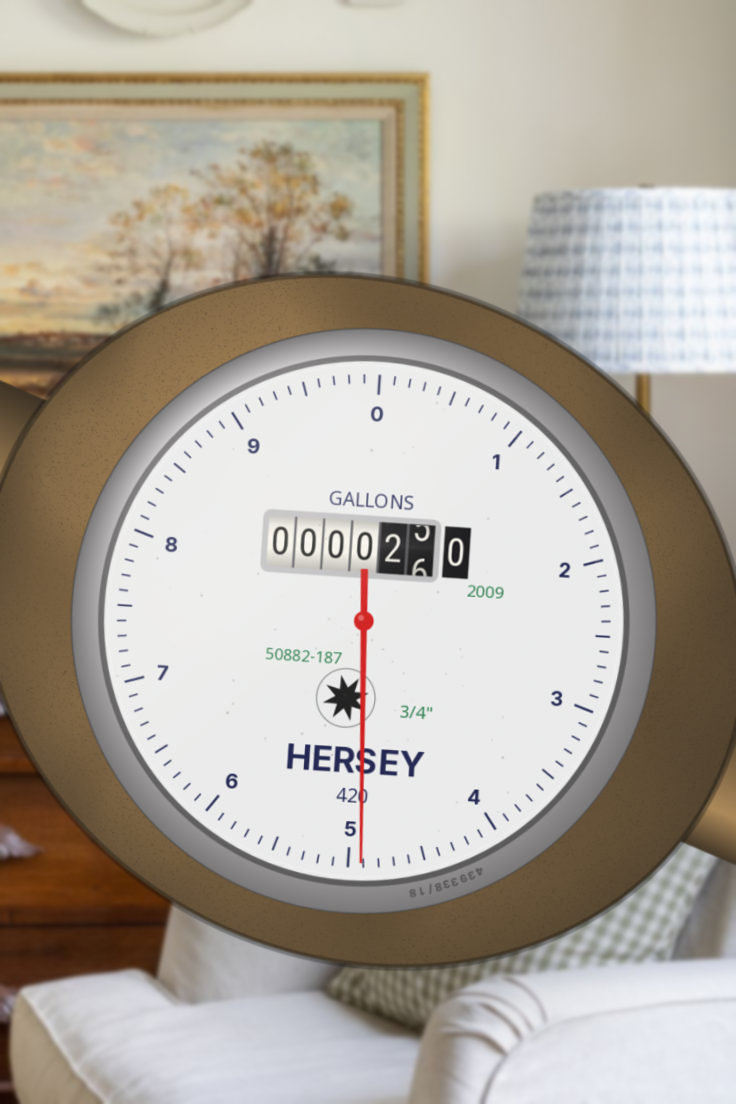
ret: 254.9,gal
